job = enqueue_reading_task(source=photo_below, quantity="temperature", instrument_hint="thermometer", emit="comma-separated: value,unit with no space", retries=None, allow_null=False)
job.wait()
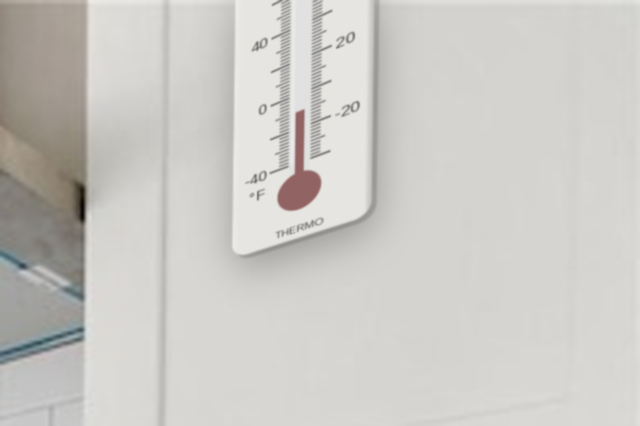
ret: -10,°F
